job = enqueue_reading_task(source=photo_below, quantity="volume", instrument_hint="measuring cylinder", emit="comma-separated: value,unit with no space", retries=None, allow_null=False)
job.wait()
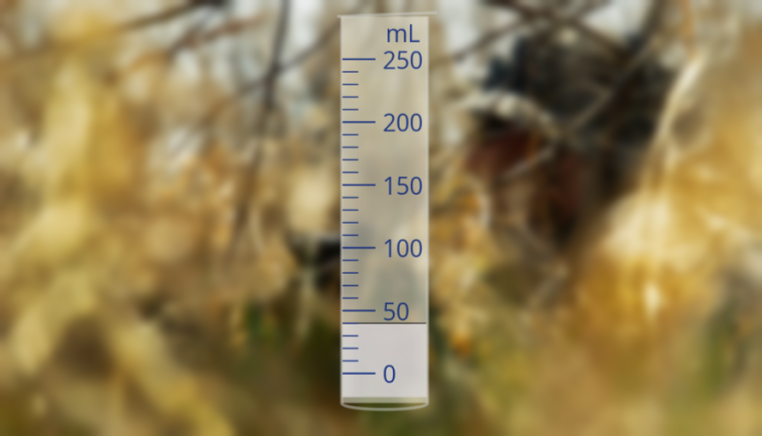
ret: 40,mL
